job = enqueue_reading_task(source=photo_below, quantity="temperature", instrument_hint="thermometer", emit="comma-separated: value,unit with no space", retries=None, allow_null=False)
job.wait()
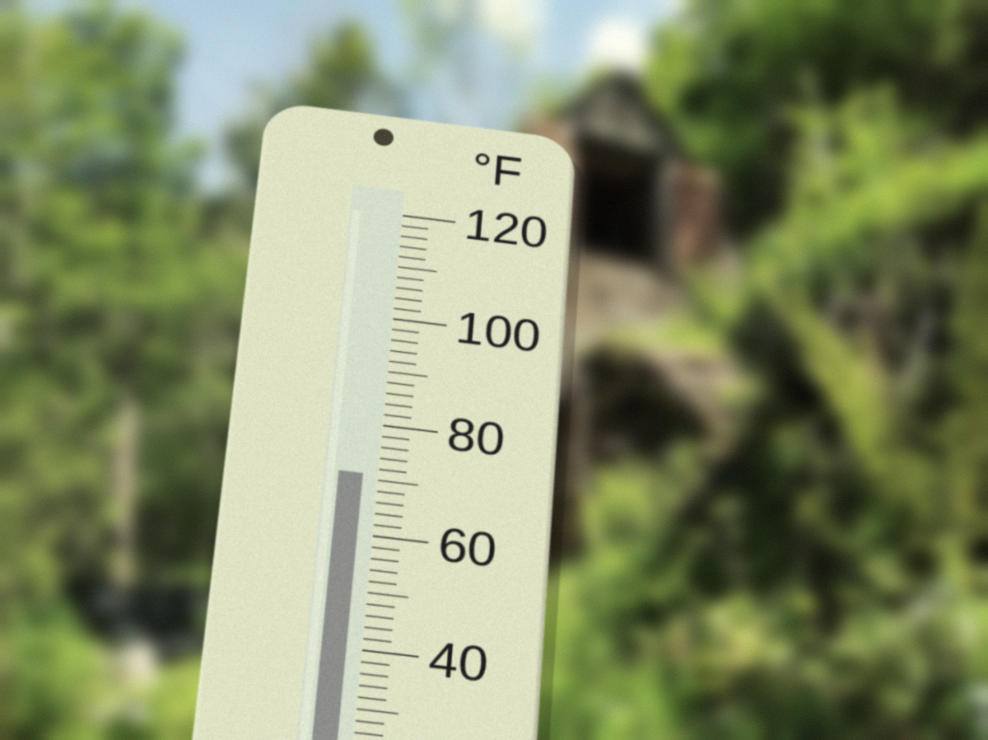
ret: 71,°F
